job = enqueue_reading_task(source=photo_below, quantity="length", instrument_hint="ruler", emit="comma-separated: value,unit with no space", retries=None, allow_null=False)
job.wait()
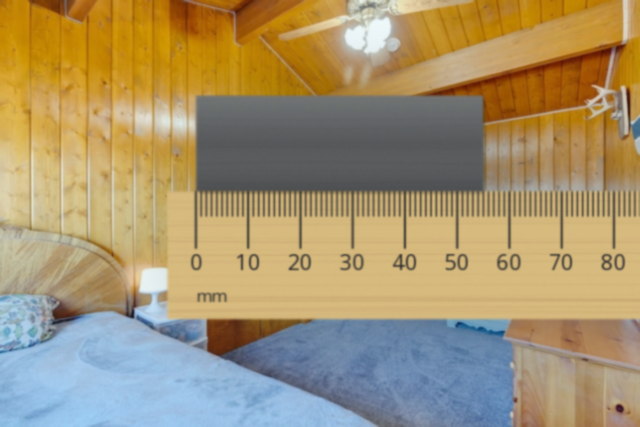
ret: 55,mm
